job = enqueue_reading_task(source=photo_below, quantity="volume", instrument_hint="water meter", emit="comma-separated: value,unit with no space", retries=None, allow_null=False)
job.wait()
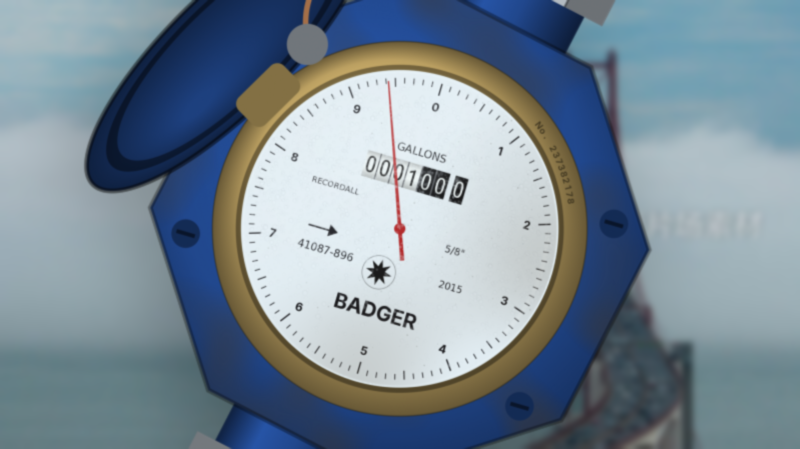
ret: 999.4,gal
